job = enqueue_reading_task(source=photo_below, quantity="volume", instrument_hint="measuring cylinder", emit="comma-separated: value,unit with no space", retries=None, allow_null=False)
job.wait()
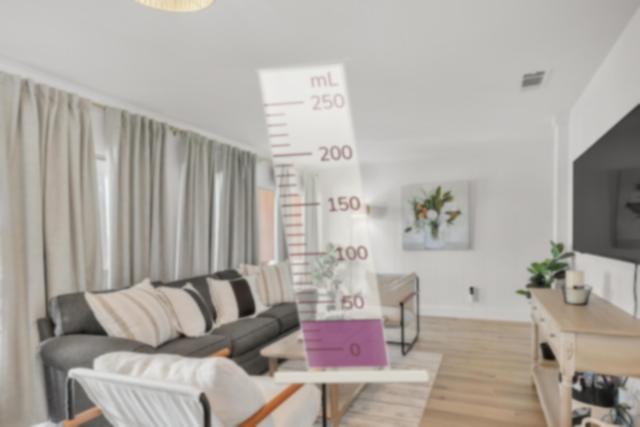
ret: 30,mL
